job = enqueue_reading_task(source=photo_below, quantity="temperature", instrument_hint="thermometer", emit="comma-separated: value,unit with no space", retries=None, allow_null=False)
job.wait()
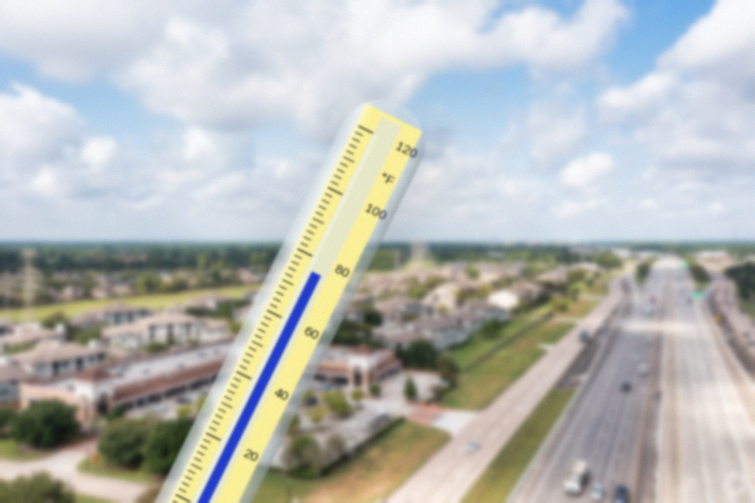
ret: 76,°F
